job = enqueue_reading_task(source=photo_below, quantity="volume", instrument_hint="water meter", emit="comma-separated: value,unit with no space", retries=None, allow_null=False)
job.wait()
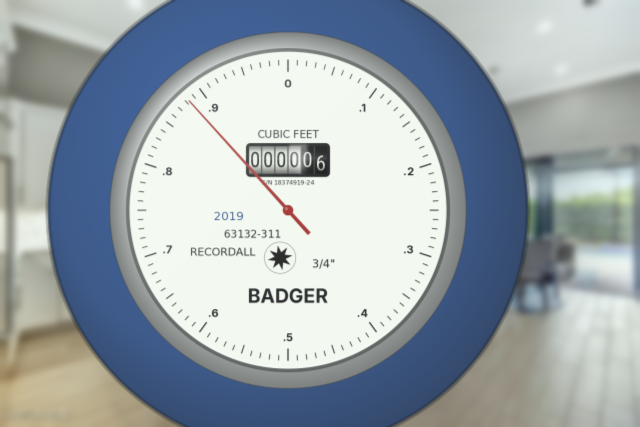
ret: 5.88,ft³
